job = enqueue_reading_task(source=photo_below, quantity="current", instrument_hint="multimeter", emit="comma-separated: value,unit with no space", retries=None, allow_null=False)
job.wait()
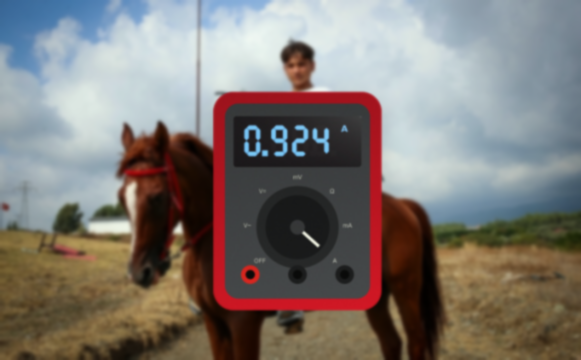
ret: 0.924,A
